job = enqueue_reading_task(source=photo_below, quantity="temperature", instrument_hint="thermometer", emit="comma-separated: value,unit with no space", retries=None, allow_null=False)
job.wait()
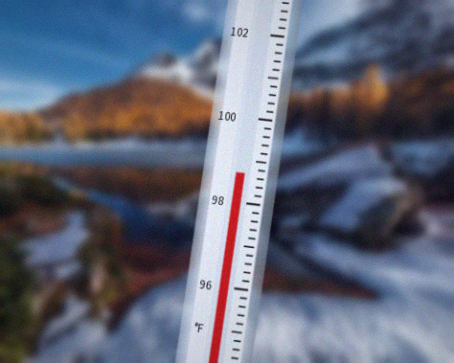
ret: 98.7,°F
